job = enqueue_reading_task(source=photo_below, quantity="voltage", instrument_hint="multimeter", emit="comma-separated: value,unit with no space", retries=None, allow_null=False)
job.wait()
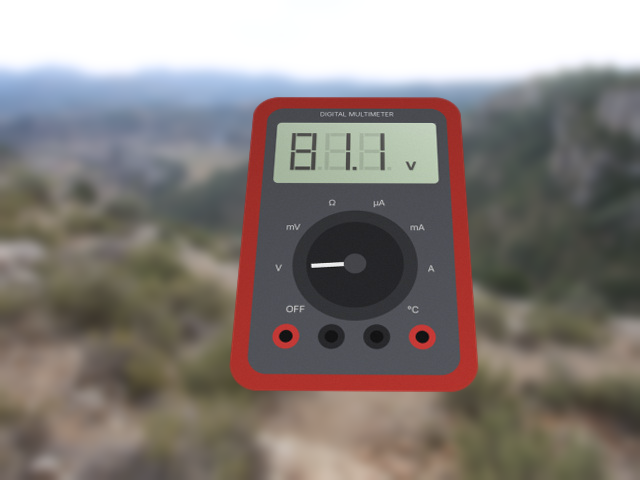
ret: 81.1,V
